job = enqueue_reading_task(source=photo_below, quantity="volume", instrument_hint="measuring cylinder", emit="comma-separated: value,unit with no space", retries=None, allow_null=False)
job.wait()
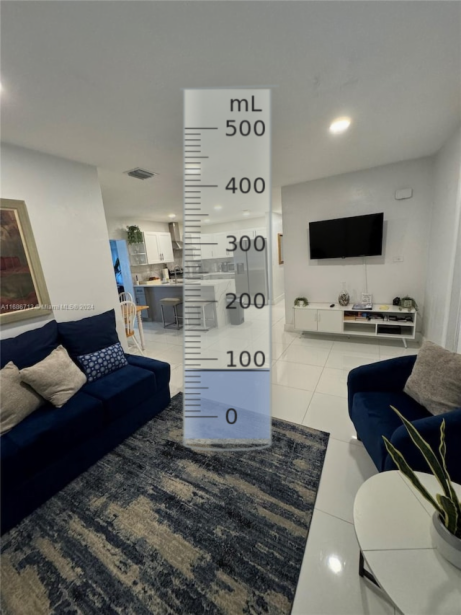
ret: 80,mL
